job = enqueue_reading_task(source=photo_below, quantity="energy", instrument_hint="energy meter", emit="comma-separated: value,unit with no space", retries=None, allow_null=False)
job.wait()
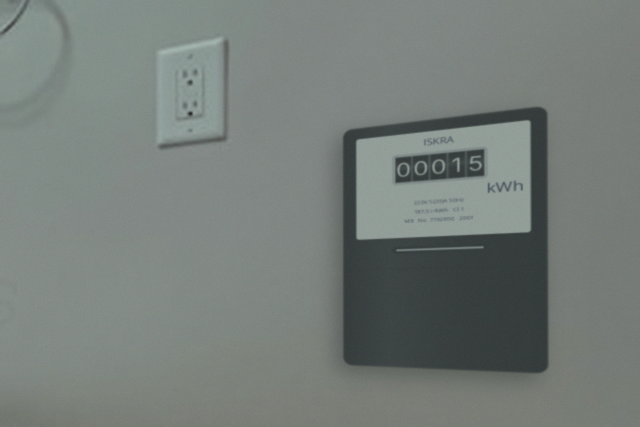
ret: 15,kWh
